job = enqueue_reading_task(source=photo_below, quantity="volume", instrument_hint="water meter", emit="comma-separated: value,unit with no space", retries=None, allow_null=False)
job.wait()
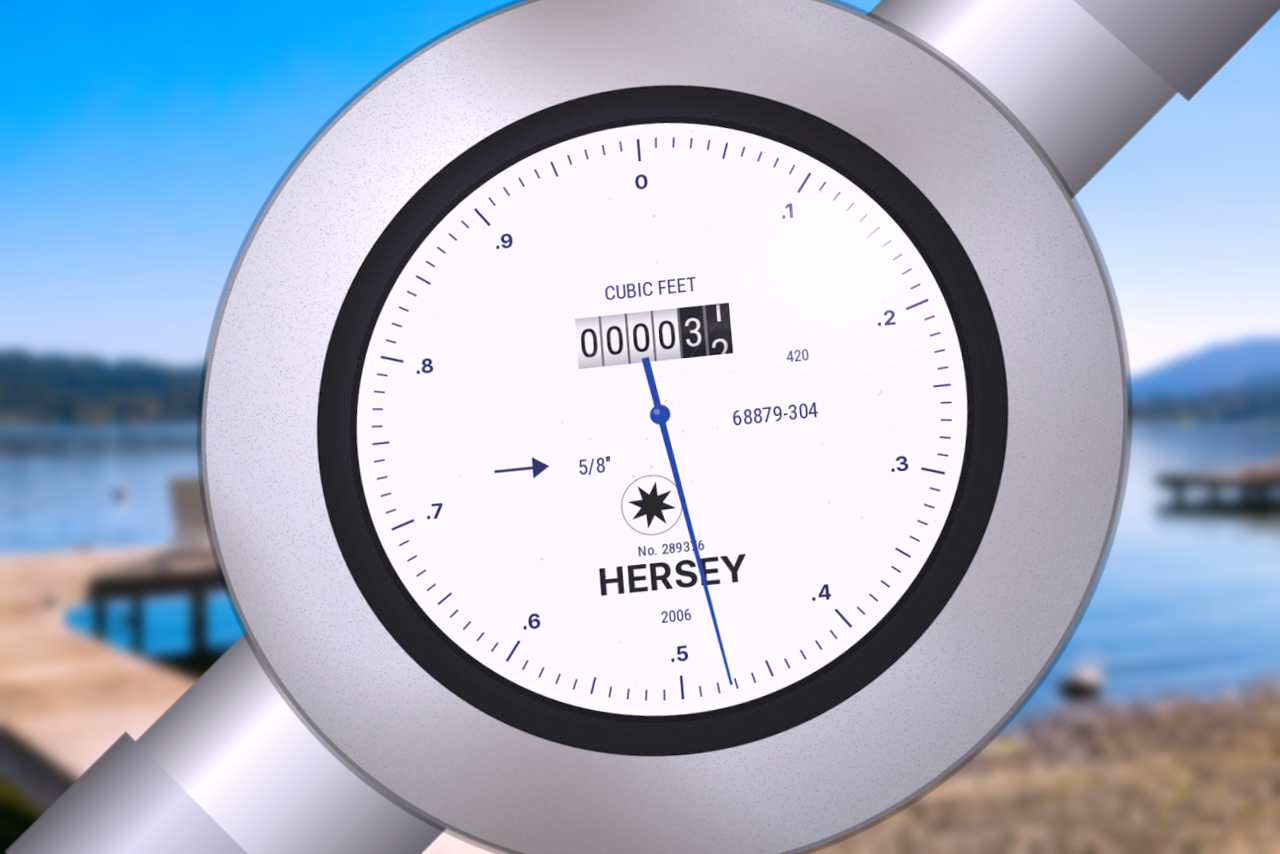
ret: 31.47,ft³
